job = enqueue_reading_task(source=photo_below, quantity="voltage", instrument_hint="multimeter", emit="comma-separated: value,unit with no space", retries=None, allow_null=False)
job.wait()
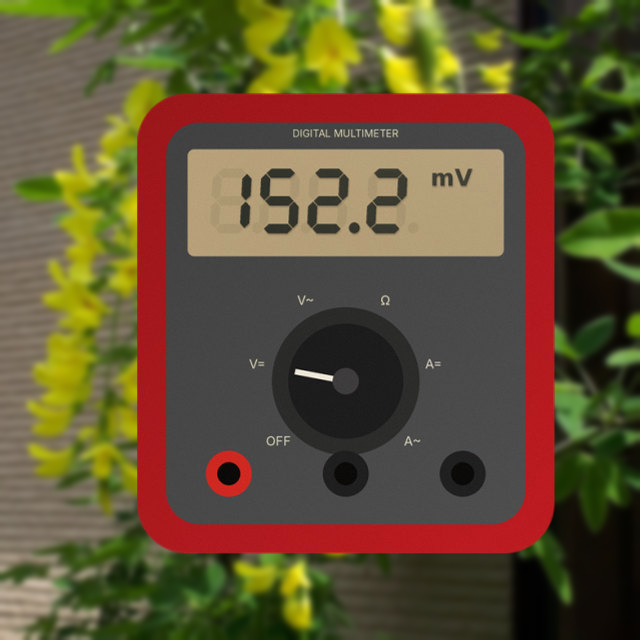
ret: 152.2,mV
